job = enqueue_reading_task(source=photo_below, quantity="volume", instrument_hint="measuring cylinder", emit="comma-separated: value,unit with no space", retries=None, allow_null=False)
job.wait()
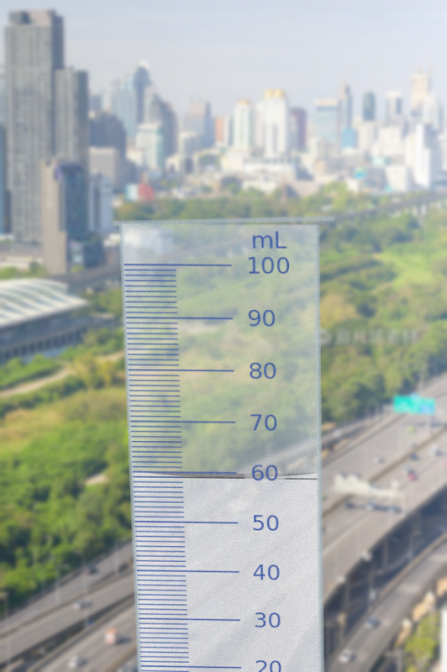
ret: 59,mL
